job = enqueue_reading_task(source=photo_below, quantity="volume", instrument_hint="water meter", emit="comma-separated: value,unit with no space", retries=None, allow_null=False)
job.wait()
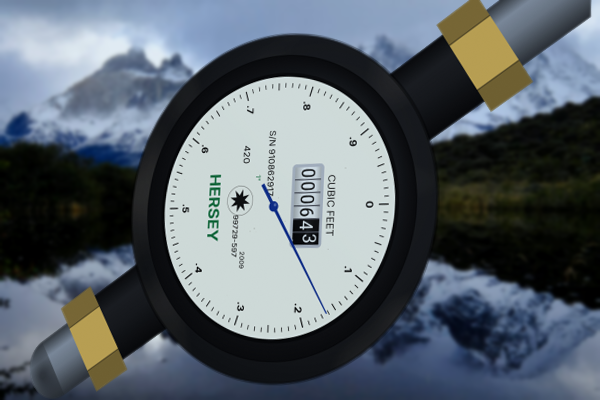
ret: 643.16,ft³
